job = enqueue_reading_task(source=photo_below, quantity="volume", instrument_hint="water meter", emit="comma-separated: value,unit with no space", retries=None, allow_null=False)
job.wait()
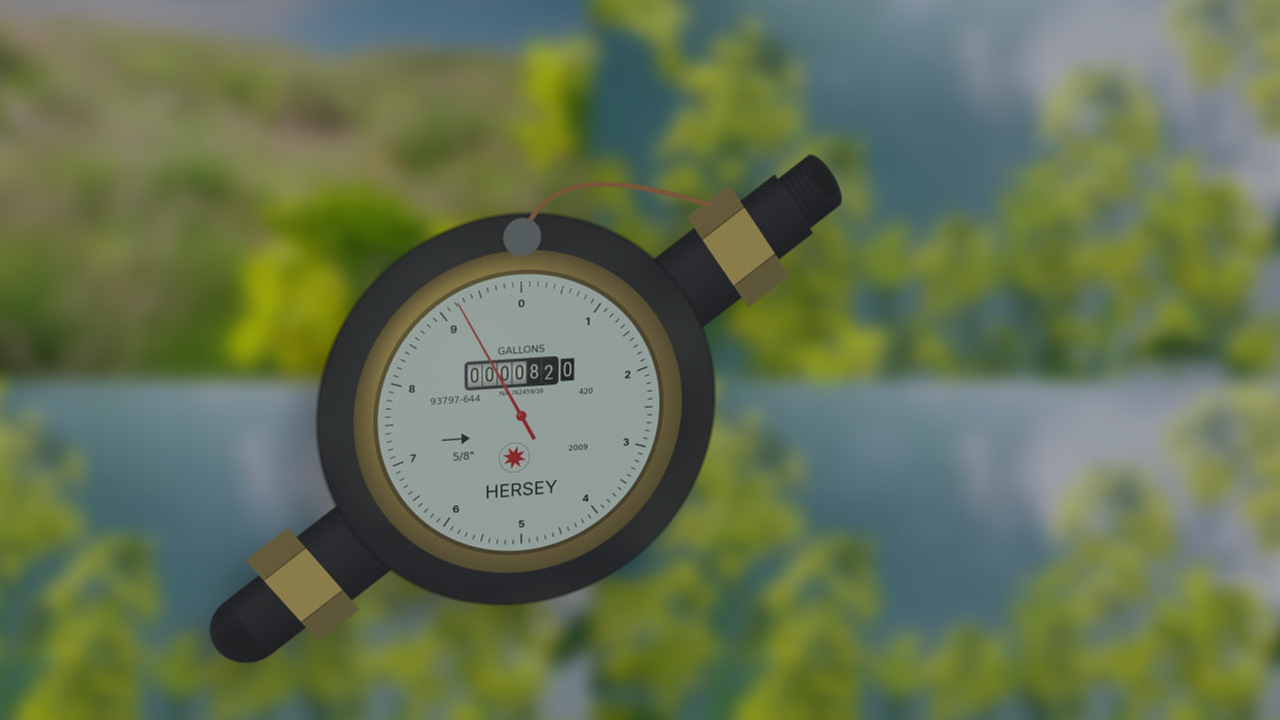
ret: 819.2,gal
